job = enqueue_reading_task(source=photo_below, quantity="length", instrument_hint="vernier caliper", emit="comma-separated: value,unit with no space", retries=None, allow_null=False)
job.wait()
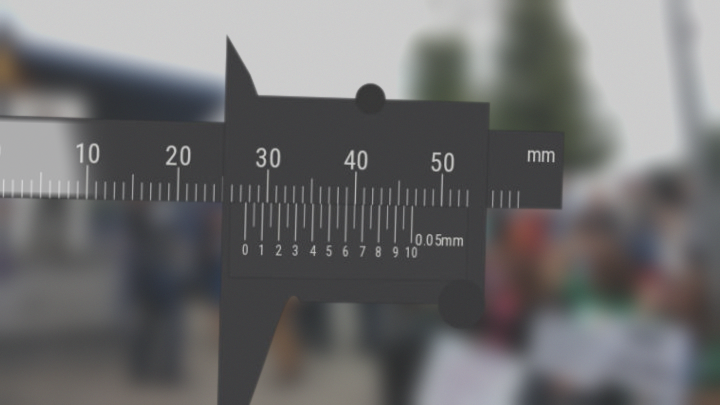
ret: 27.6,mm
